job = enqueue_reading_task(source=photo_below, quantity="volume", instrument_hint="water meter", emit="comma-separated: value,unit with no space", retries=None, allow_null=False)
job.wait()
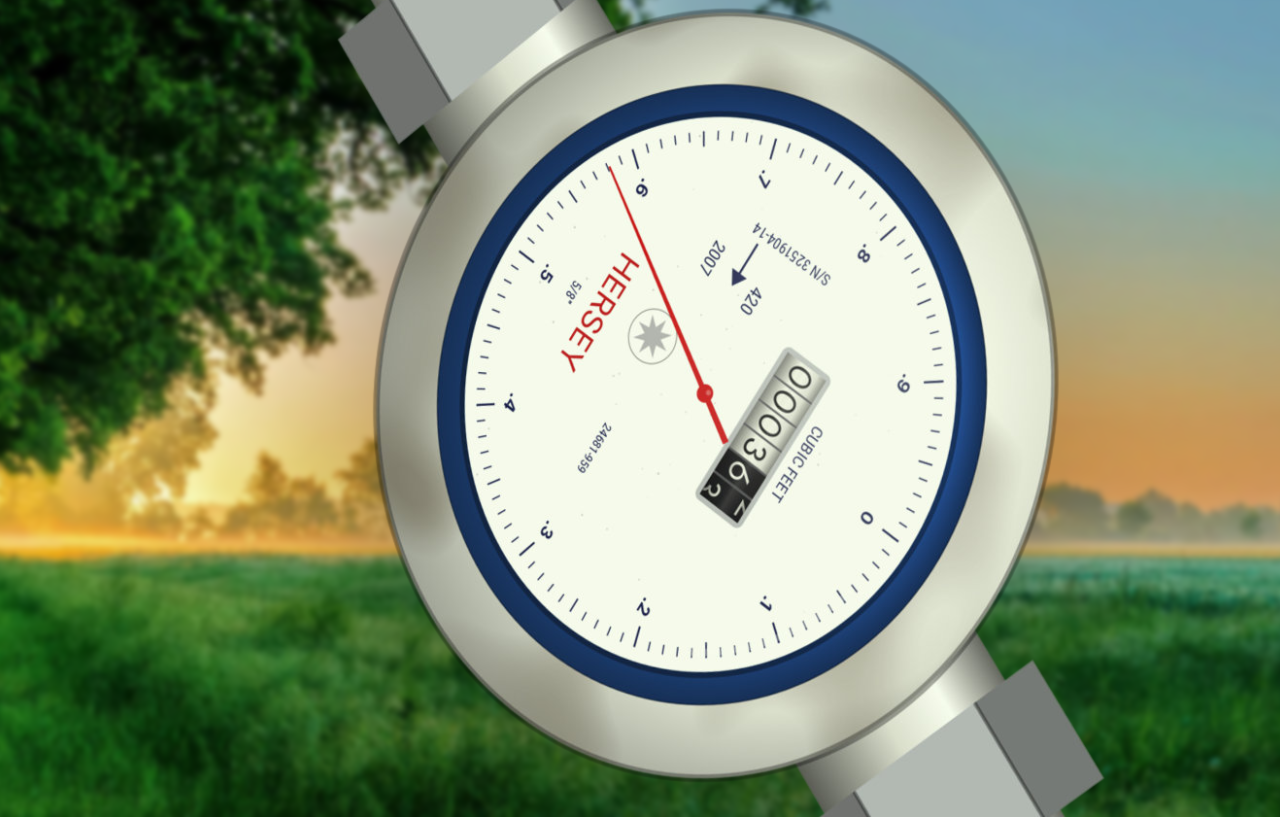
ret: 362.58,ft³
